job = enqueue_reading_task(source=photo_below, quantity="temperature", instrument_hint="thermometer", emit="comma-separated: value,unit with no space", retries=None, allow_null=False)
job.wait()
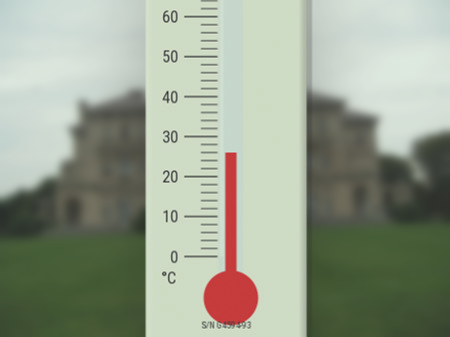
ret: 26,°C
